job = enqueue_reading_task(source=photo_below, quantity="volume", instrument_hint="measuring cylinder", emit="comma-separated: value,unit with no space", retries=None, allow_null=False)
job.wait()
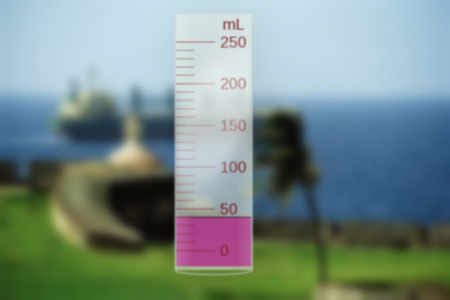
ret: 40,mL
